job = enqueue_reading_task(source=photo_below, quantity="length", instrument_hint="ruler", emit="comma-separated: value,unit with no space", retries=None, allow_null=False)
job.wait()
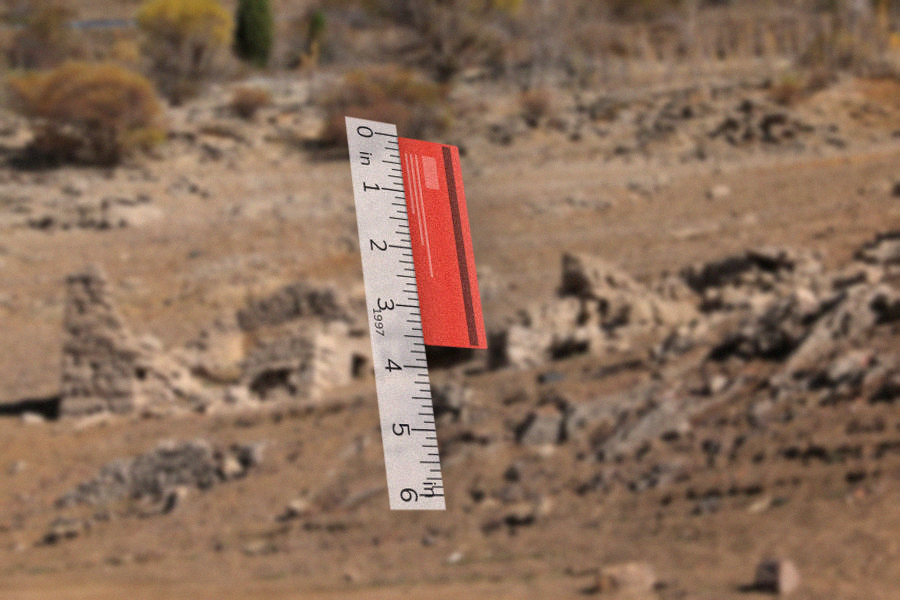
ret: 3.625,in
